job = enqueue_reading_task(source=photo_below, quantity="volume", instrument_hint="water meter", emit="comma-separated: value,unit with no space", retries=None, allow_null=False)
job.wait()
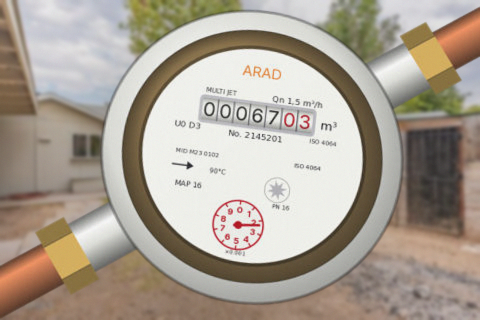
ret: 67.032,m³
